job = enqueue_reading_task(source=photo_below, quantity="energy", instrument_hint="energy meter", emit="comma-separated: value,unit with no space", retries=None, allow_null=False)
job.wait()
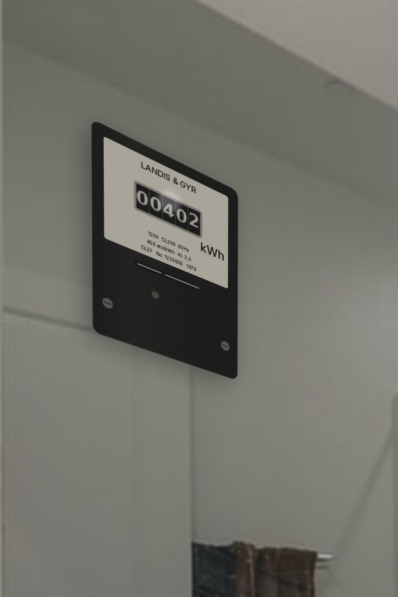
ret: 402,kWh
